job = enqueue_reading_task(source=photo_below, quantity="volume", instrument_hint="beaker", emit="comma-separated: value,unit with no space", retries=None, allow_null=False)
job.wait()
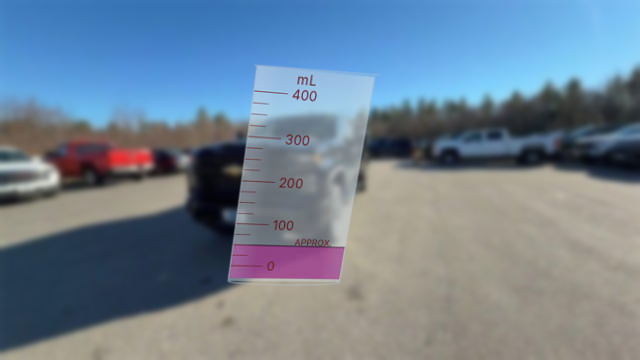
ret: 50,mL
